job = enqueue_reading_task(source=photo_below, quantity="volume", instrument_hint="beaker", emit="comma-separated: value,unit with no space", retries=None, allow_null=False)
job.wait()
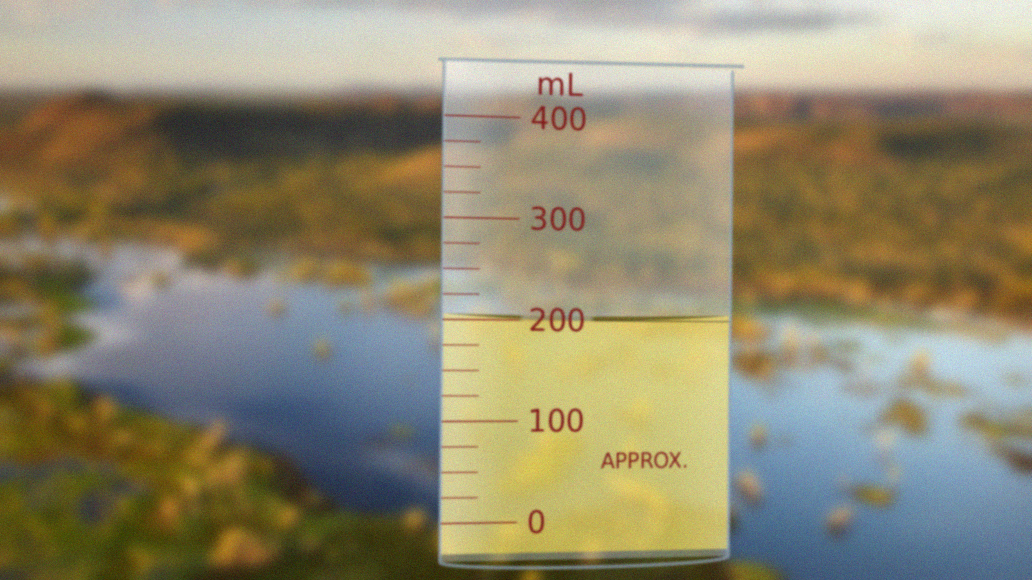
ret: 200,mL
